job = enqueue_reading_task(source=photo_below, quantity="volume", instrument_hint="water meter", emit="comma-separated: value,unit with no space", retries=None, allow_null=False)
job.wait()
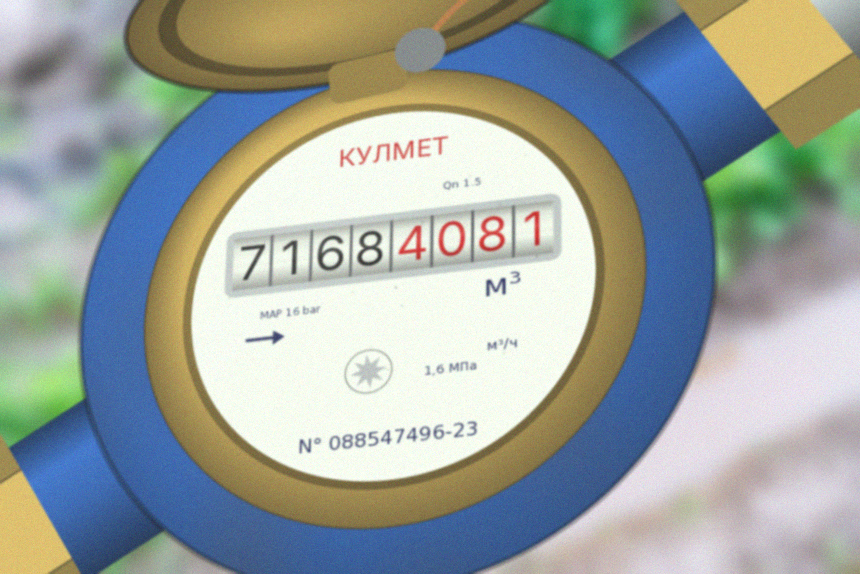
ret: 7168.4081,m³
